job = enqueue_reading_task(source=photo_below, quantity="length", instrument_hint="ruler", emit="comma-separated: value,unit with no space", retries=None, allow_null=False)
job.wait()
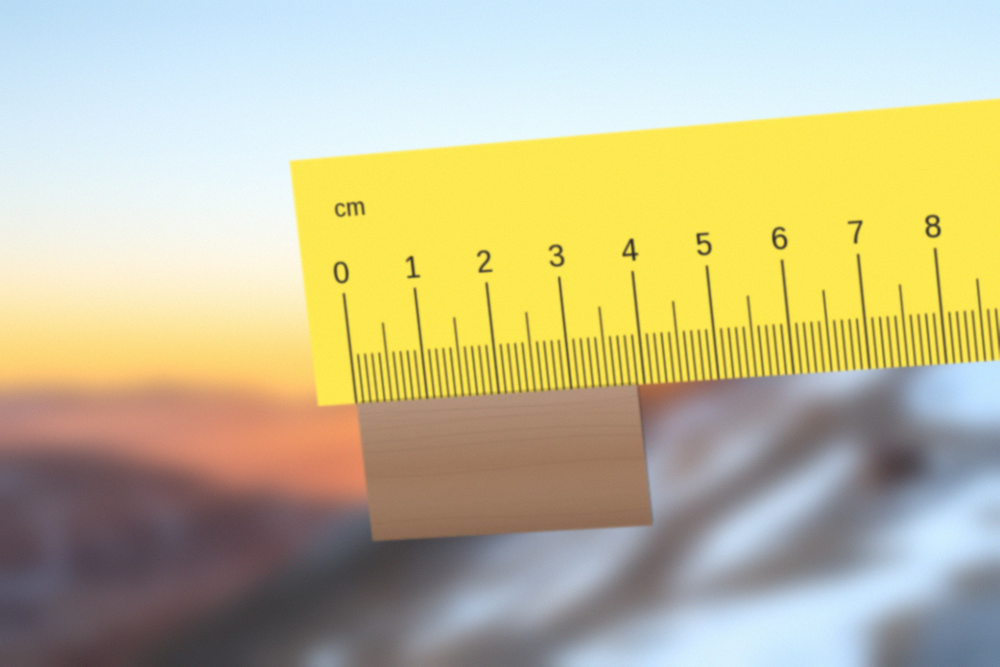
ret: 3.9,cm
